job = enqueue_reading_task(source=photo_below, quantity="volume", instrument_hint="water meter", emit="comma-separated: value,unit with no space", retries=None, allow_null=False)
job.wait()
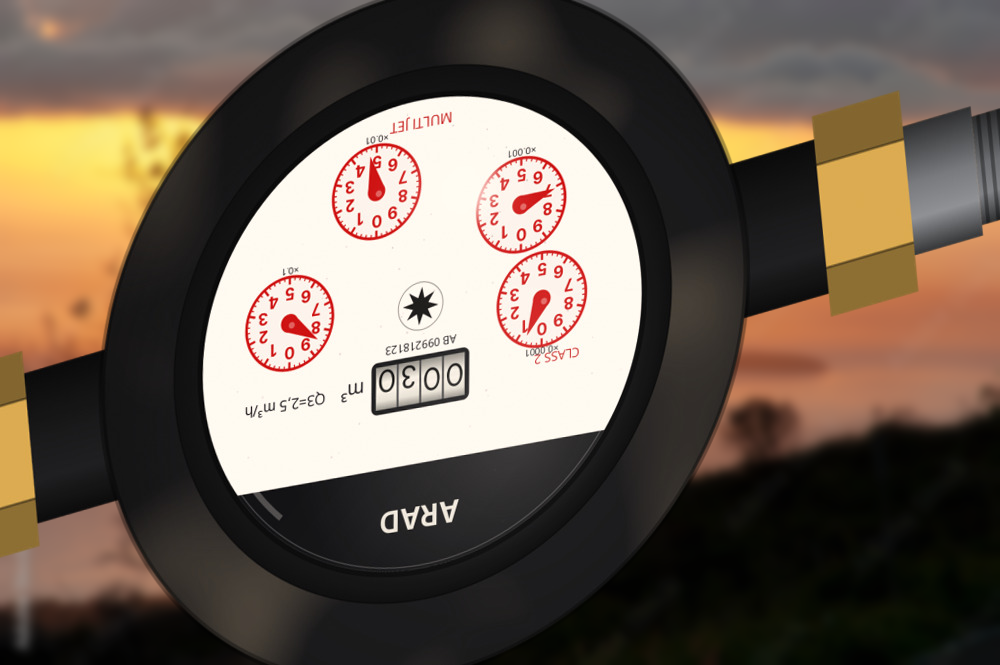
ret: 29.8470,m³
